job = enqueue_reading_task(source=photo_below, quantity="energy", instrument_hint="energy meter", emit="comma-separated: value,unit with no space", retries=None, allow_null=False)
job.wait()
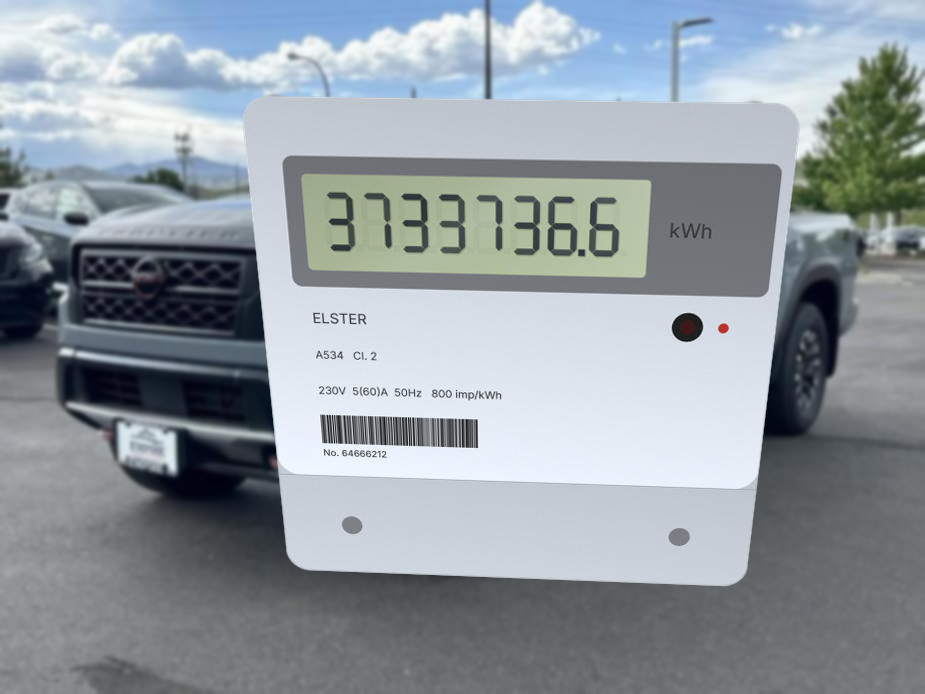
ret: 3733736.6,kWh
